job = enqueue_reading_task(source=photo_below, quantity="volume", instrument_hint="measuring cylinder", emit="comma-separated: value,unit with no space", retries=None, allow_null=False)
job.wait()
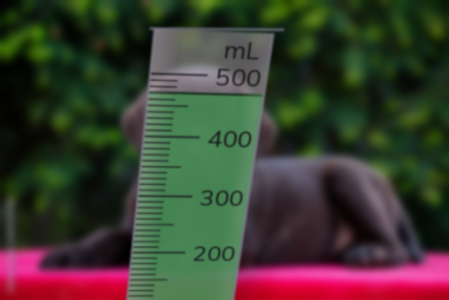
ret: 470,mL
